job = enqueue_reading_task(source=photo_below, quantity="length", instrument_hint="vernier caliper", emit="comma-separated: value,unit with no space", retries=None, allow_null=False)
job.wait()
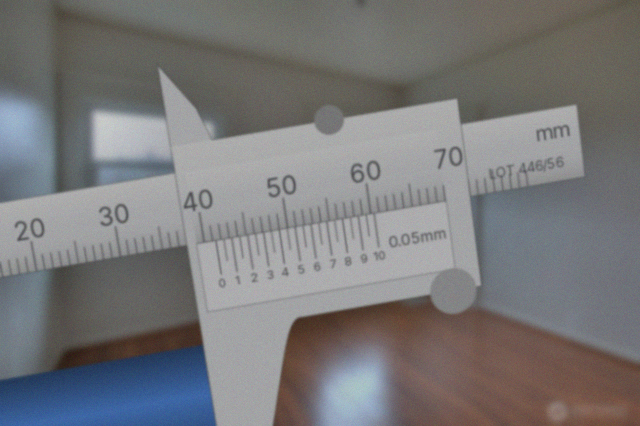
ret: 41.4,mm
